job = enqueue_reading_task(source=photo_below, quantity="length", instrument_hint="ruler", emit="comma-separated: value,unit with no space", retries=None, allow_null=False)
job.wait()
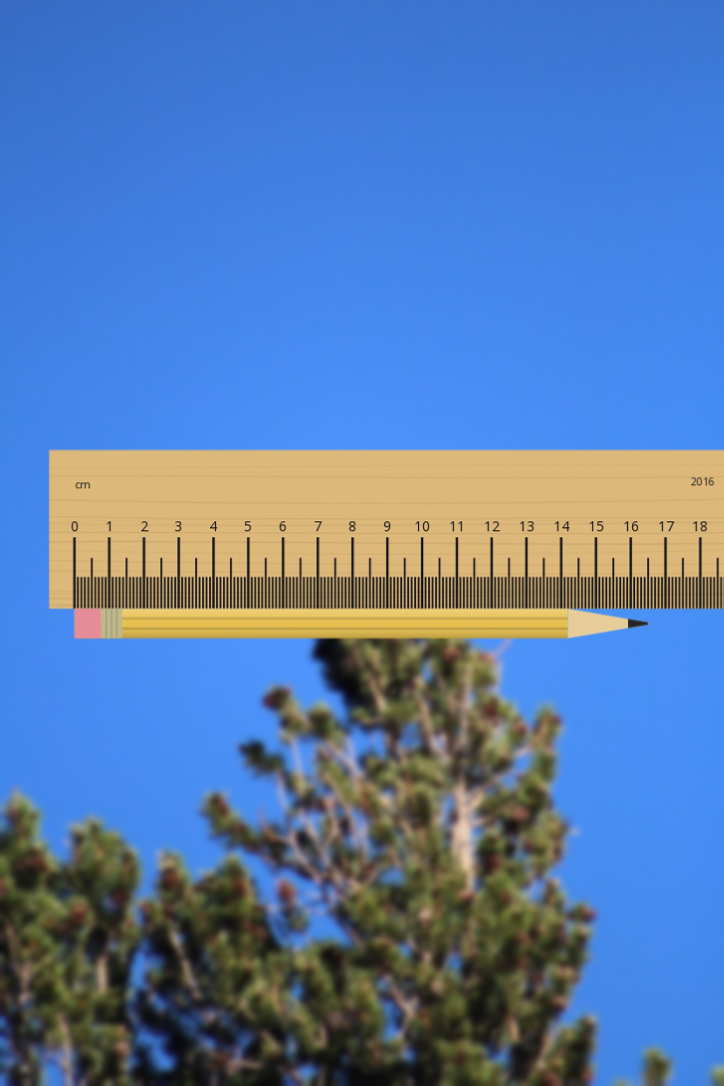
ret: 16.5,cm
